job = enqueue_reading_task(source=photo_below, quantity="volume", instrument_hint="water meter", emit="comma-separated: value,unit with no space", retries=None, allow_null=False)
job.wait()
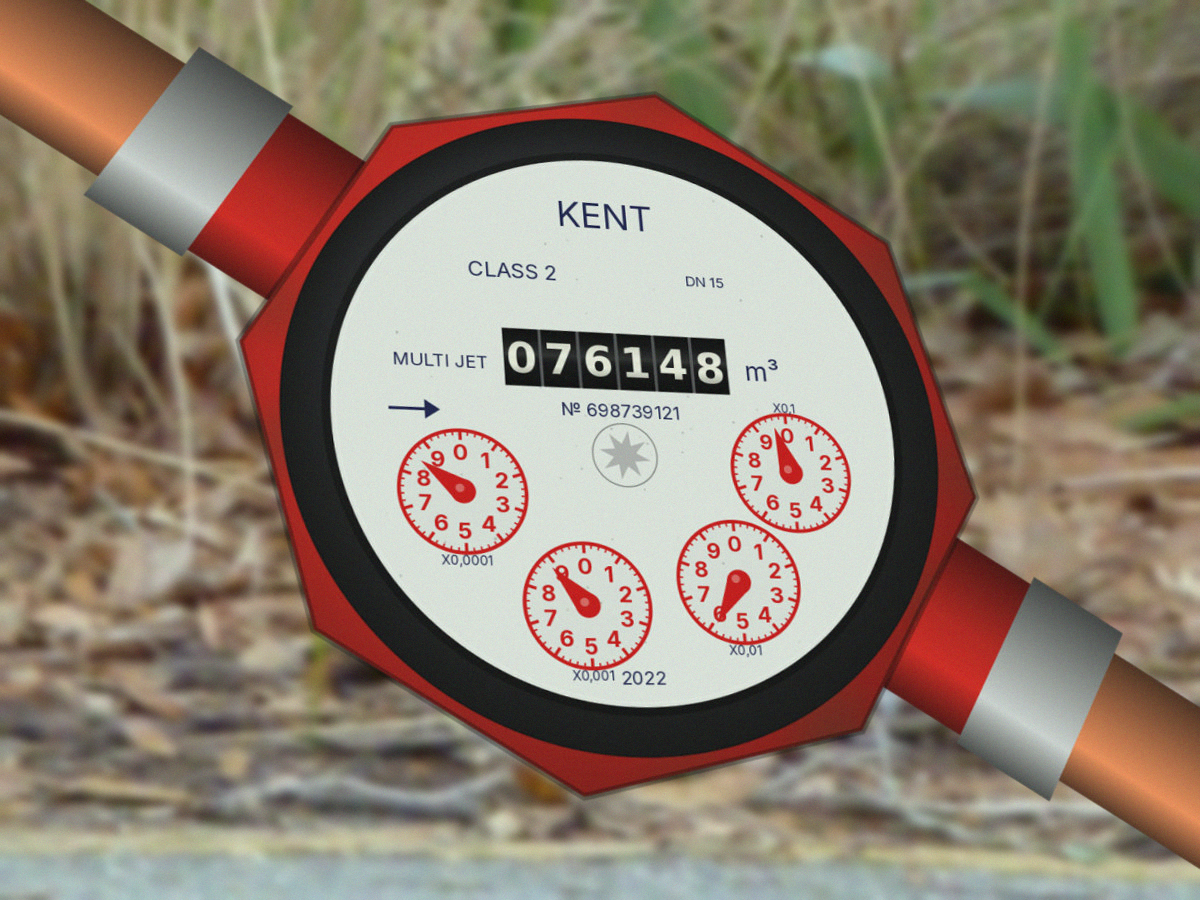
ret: 76147.9588,m³
